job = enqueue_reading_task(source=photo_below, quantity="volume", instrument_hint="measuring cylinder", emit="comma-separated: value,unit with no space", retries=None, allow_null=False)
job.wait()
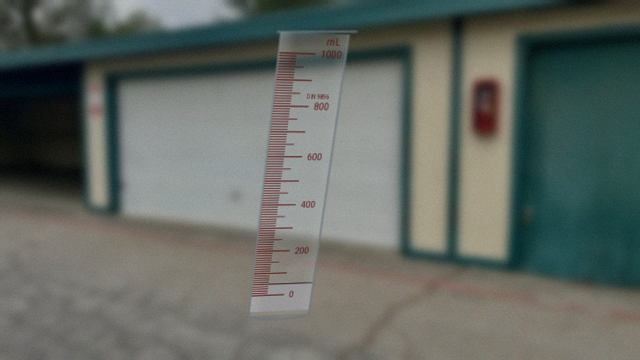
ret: 50,mL
